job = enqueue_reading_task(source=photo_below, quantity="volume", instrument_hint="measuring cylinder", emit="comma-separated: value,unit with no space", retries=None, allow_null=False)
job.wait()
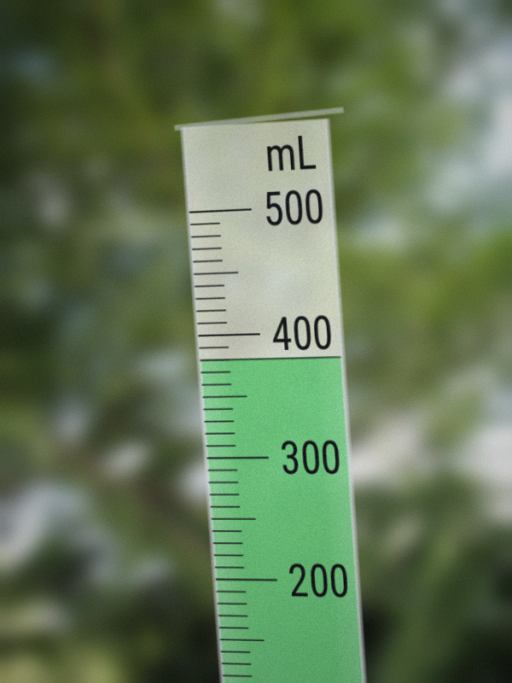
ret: 380,mL
